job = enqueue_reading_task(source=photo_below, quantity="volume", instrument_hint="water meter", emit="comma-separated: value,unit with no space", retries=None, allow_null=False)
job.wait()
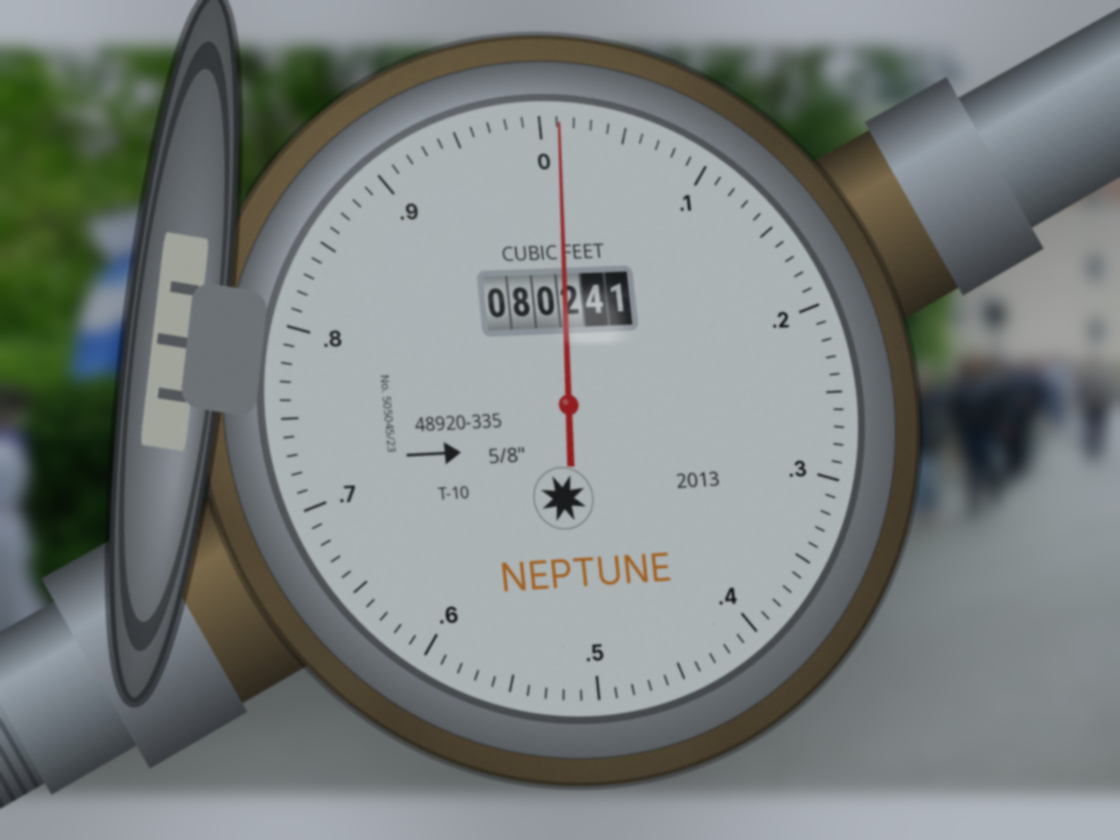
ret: 80241.01,ft³
